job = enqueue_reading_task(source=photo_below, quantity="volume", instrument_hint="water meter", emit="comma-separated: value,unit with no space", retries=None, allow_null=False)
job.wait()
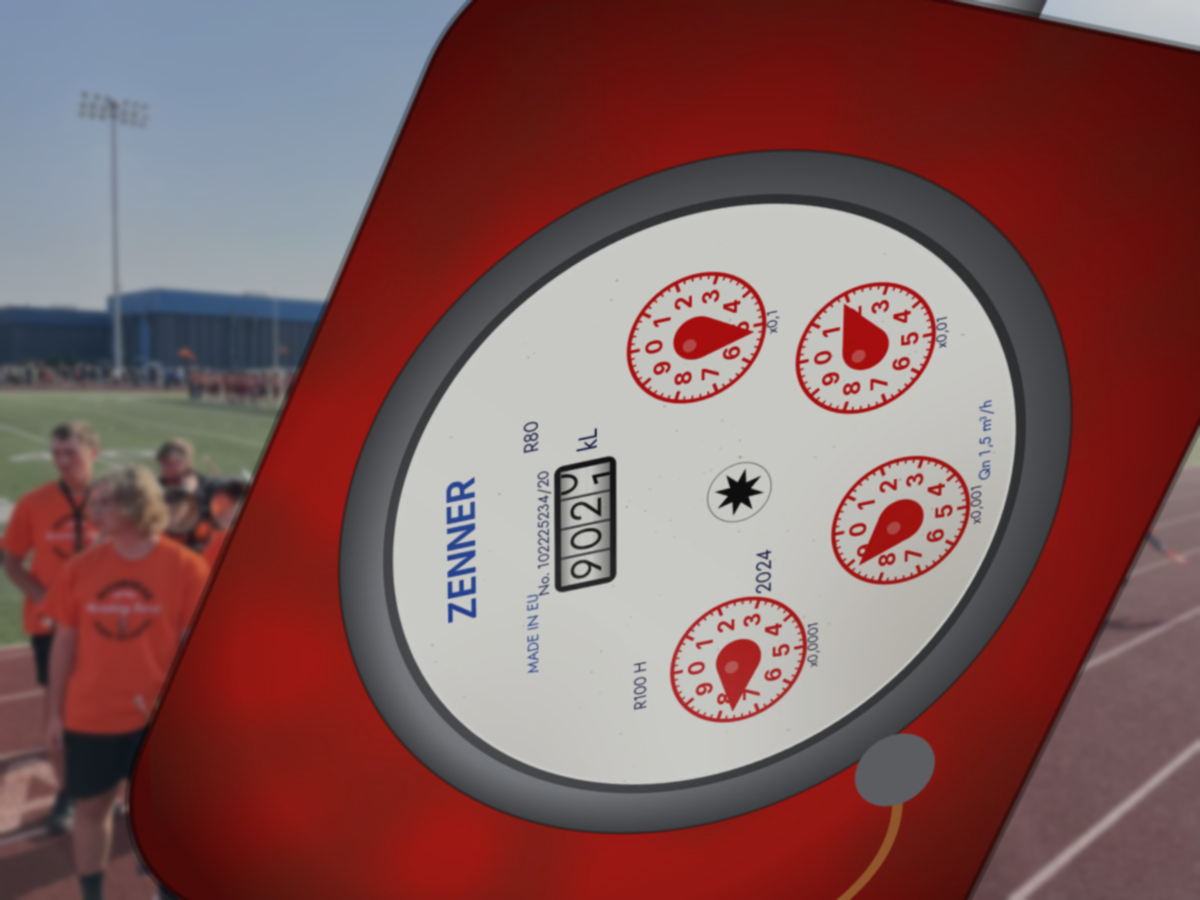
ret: 9020.5187,kL
